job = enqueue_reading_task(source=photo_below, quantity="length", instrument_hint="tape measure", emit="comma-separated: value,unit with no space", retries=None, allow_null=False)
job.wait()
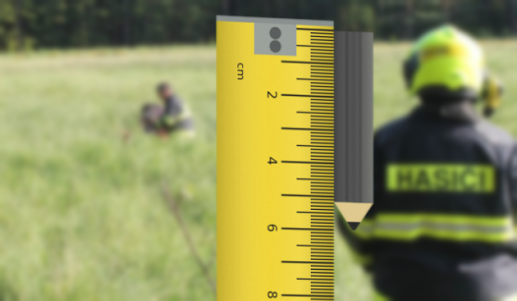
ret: 6,cm
